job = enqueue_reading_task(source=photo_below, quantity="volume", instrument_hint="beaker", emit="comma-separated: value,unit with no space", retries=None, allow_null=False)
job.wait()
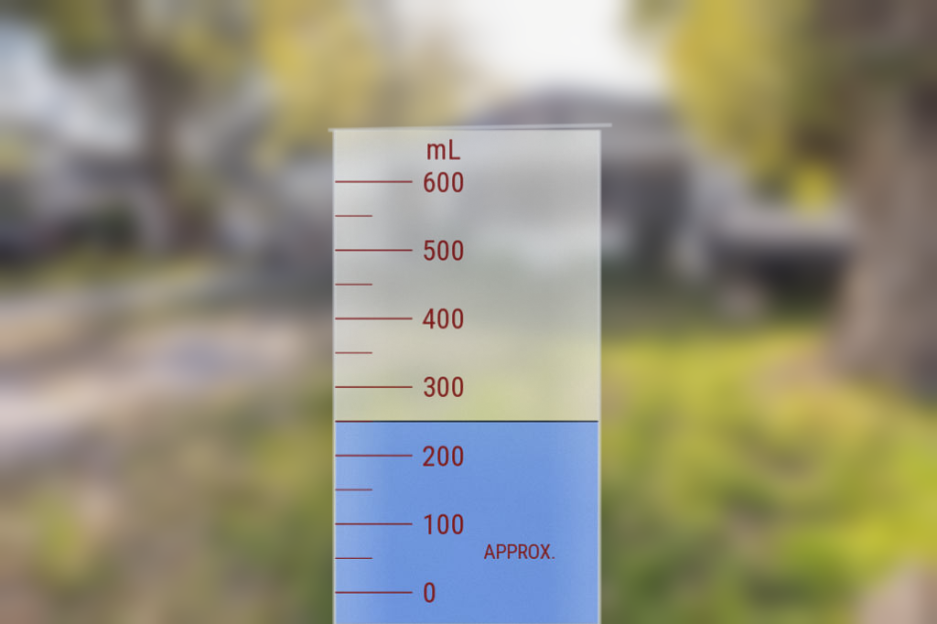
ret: 250,mL
